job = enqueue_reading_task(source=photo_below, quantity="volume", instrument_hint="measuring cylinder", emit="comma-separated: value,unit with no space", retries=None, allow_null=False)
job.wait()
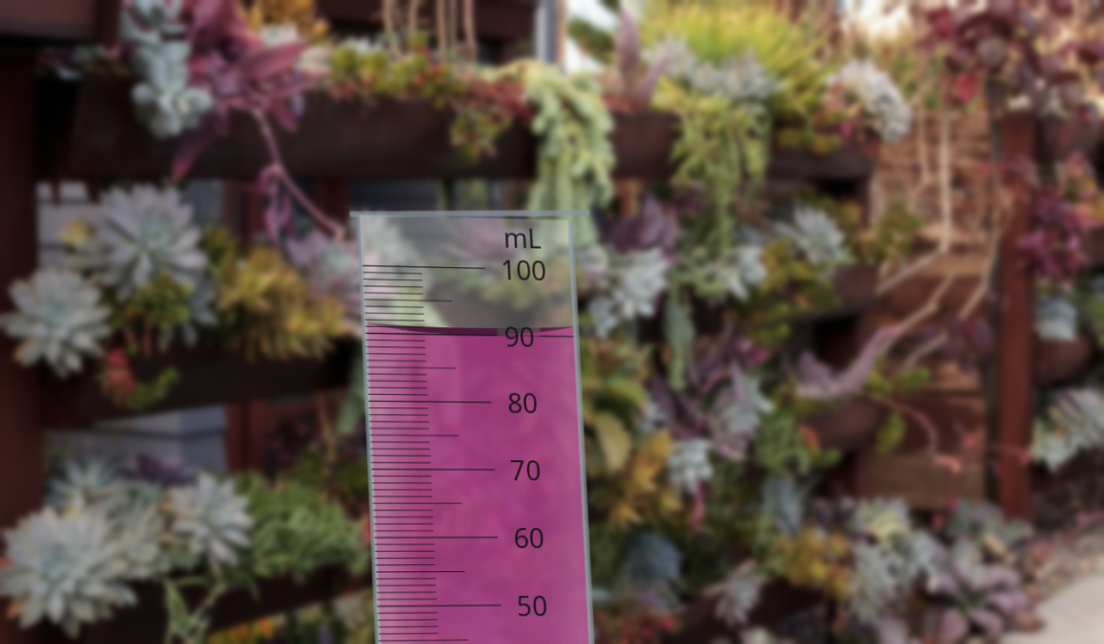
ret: 90,mL
